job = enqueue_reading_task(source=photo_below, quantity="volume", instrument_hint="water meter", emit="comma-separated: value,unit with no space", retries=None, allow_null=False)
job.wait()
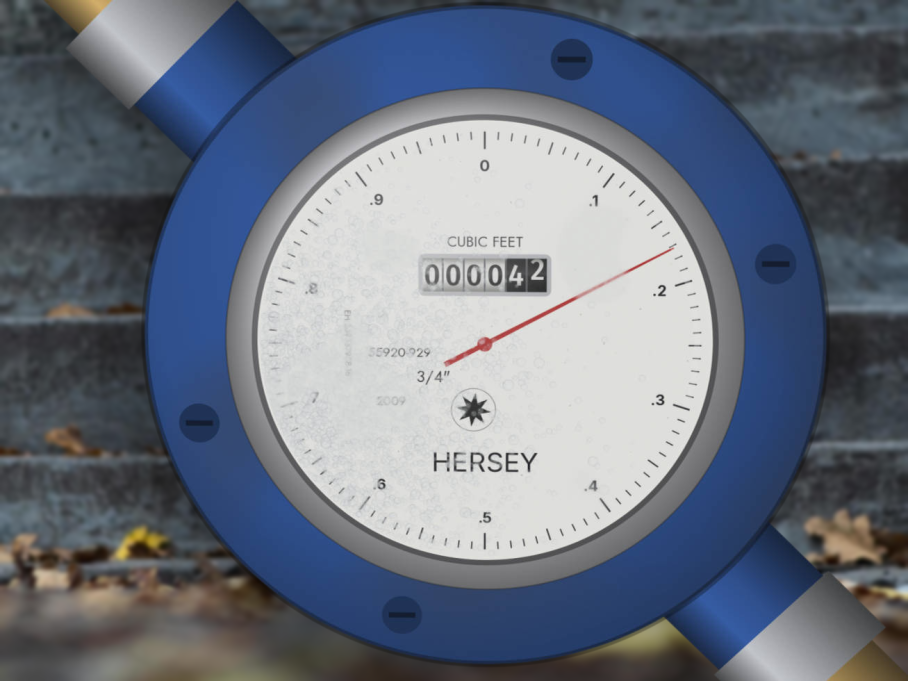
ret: 42.17,ft³
